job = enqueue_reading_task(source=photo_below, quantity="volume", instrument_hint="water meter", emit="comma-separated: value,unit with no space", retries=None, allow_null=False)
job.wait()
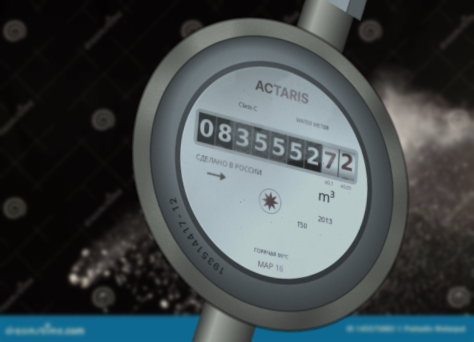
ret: 835552.72,m³
